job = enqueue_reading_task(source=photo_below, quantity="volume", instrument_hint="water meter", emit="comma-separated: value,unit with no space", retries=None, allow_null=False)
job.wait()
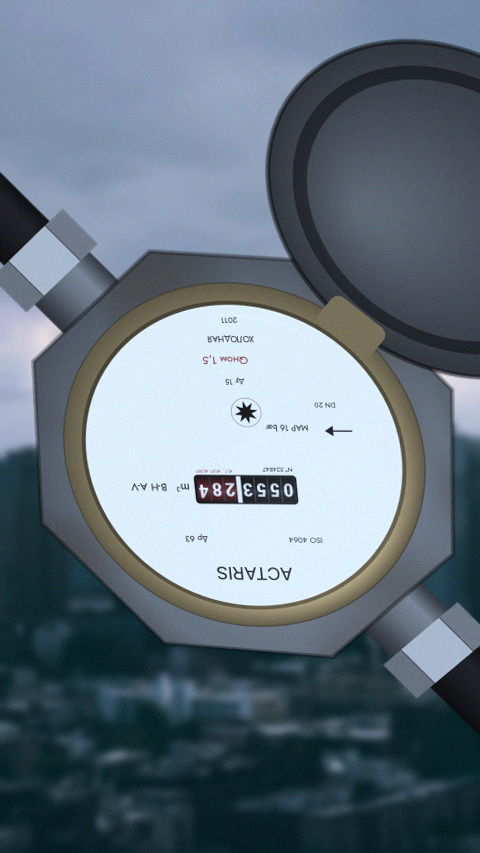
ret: 553.284,m³
